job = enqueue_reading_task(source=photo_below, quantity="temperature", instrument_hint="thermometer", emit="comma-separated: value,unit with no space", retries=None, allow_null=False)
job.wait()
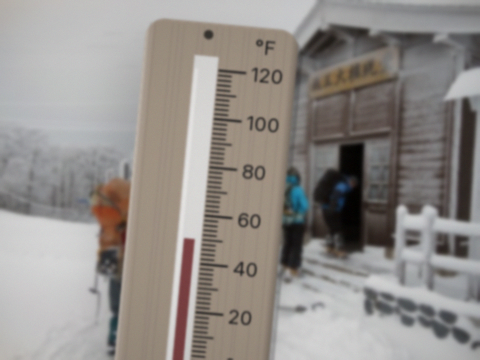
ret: 50,°F
